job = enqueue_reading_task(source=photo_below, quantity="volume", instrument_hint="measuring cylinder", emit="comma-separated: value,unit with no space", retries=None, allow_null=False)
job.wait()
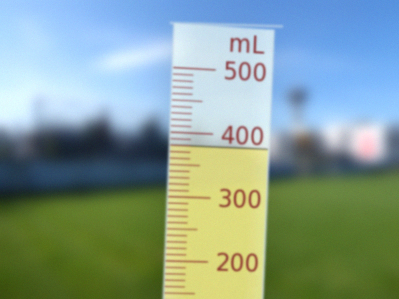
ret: 380,mL
